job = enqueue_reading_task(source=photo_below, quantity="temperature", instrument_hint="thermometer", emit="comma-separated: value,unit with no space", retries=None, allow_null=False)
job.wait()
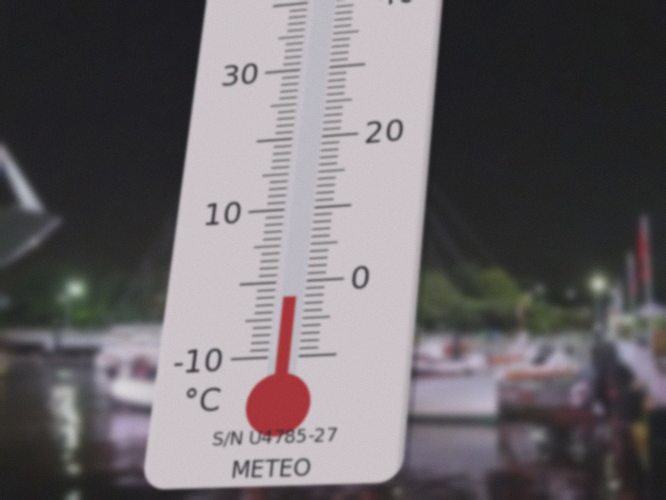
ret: -2,°C
